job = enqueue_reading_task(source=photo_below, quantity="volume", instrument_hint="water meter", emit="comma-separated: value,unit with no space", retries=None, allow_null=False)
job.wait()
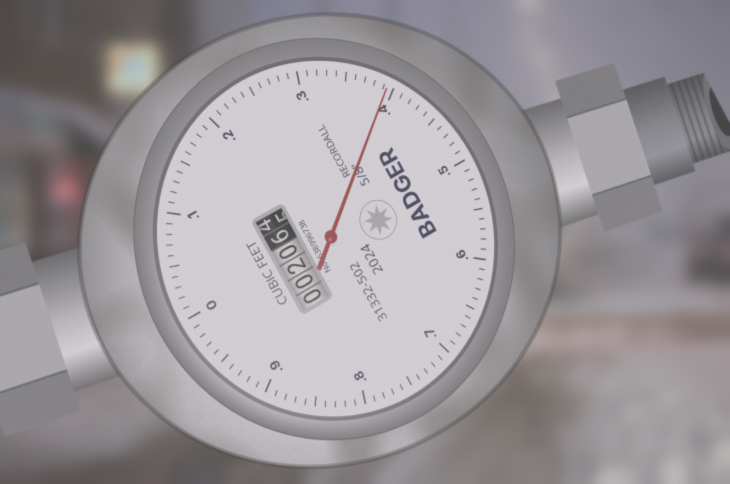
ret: 2064.39,ft³
